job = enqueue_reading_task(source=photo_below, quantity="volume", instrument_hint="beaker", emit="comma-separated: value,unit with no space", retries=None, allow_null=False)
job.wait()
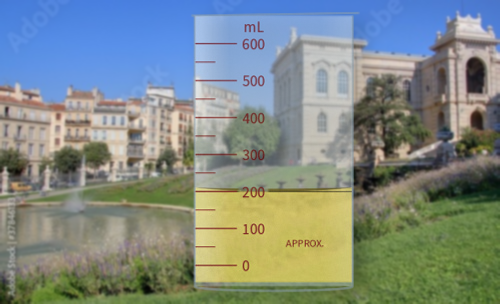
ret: 200,mL
